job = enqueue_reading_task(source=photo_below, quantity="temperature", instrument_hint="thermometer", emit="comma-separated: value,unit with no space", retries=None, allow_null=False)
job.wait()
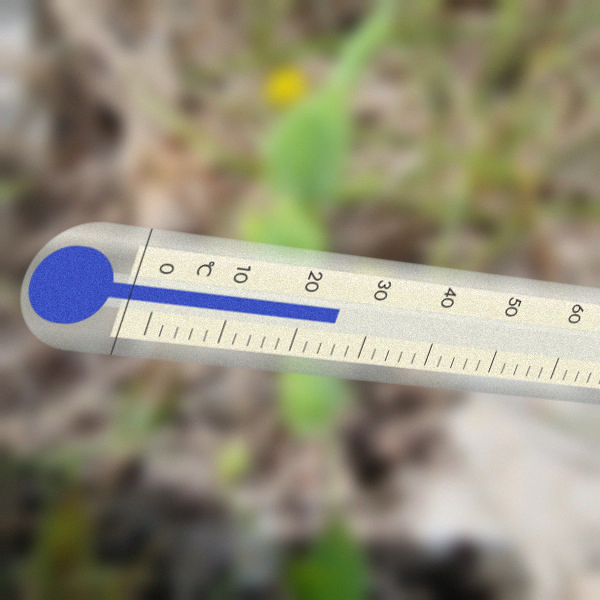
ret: 25,°C
